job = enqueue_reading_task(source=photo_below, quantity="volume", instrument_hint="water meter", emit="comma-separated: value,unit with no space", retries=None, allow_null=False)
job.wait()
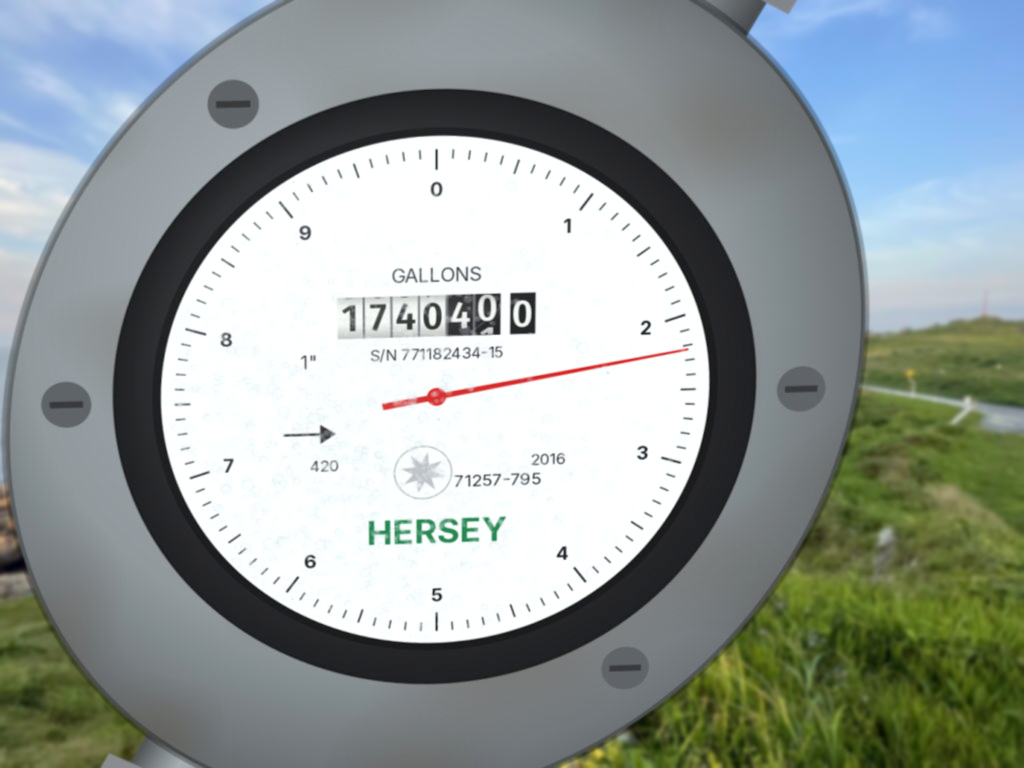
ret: 1740402.2,gal
